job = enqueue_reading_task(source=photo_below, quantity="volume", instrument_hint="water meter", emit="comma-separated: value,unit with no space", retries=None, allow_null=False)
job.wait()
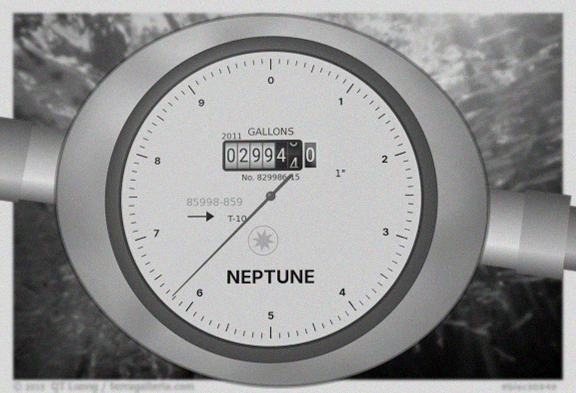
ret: 299436.2,gal
